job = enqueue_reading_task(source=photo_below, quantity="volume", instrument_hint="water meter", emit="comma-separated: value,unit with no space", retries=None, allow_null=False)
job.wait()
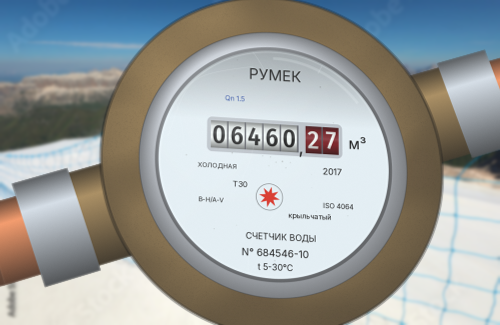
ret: 6460.27,m³
